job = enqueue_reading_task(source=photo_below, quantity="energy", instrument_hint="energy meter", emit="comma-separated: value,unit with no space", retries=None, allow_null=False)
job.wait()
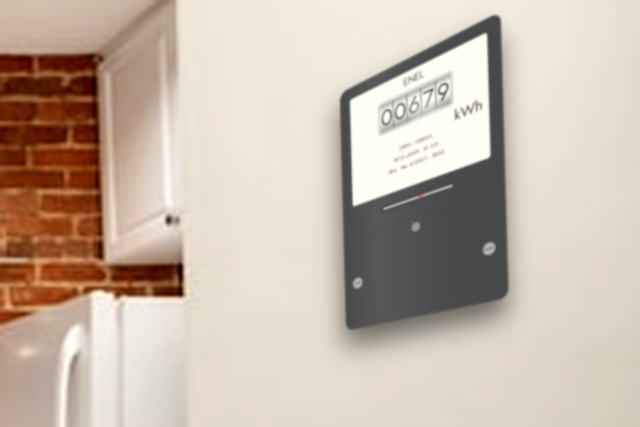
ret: 679,kWh
